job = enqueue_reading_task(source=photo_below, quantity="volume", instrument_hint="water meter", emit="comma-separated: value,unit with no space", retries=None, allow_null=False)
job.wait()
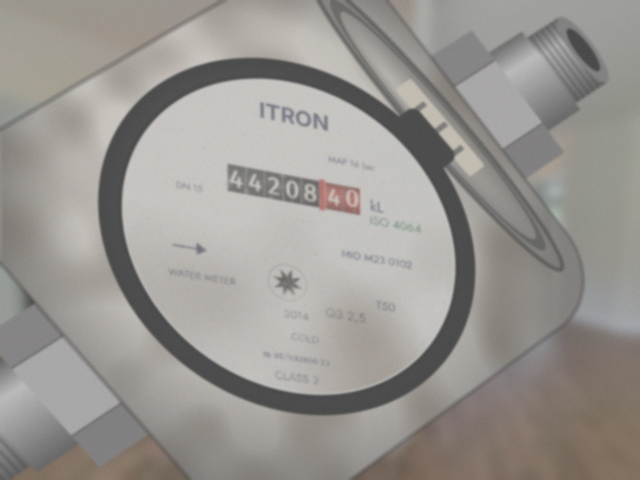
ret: 44208.40,kL
